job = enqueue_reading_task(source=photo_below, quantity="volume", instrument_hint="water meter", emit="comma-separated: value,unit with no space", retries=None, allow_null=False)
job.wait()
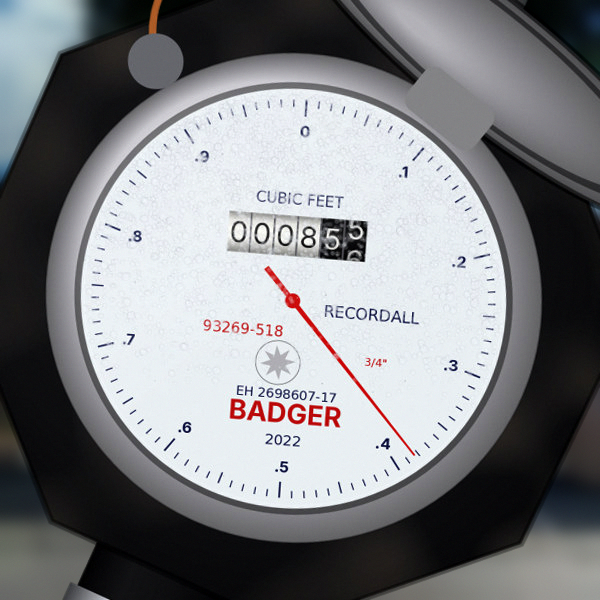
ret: 855.38,ft³
